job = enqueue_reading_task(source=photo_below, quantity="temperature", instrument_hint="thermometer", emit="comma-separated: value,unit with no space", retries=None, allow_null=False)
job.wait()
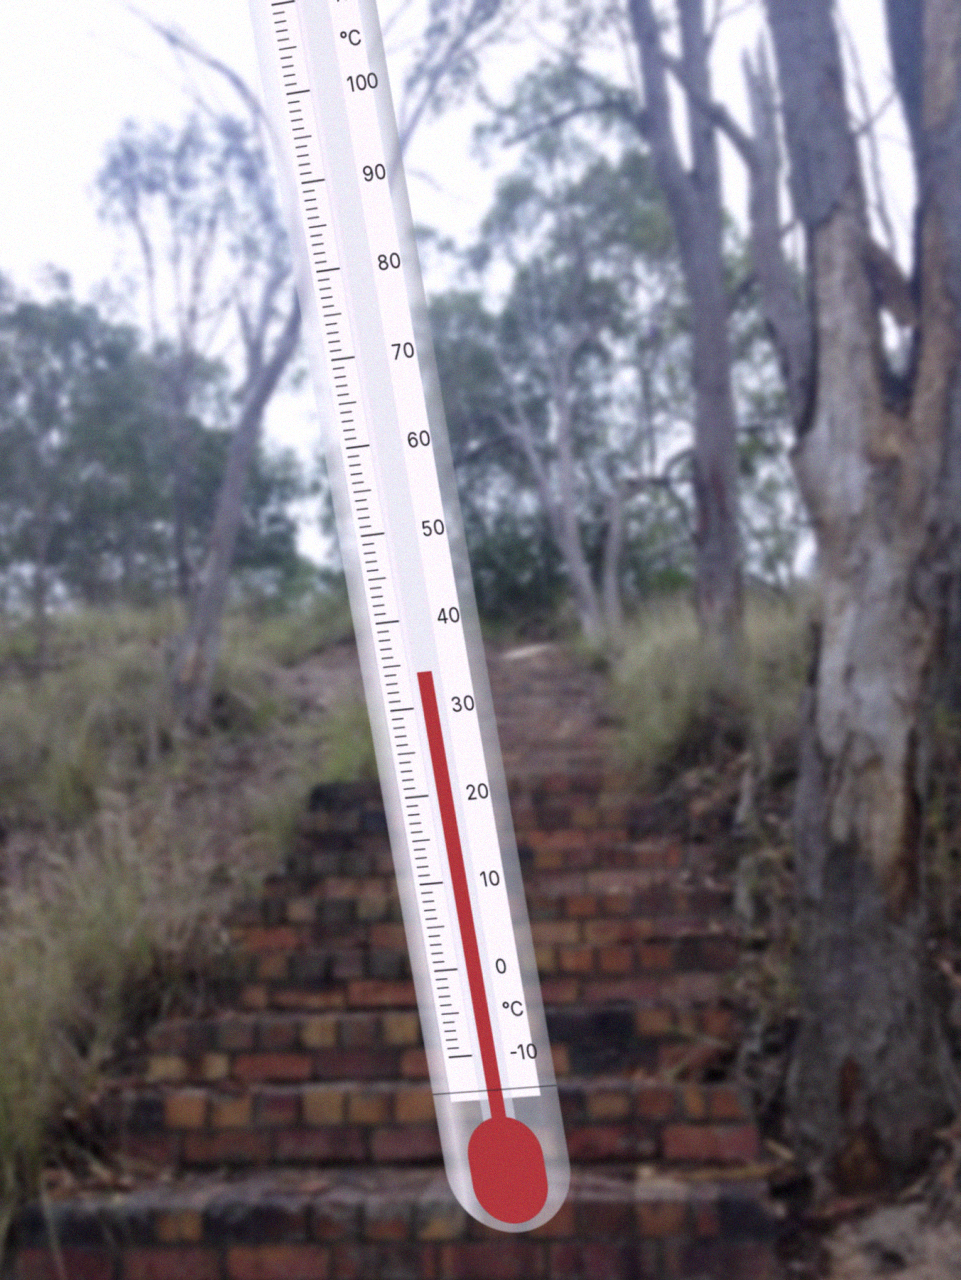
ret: 34,°C
